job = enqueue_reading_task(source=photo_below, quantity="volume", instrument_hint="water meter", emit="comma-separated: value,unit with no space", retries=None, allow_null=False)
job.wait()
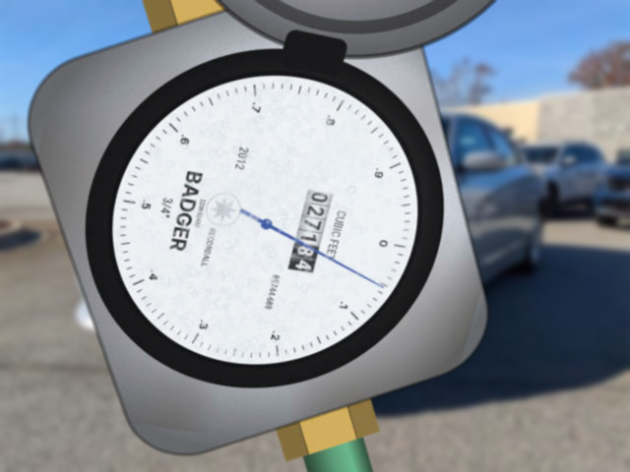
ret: 27184.05,ft³
